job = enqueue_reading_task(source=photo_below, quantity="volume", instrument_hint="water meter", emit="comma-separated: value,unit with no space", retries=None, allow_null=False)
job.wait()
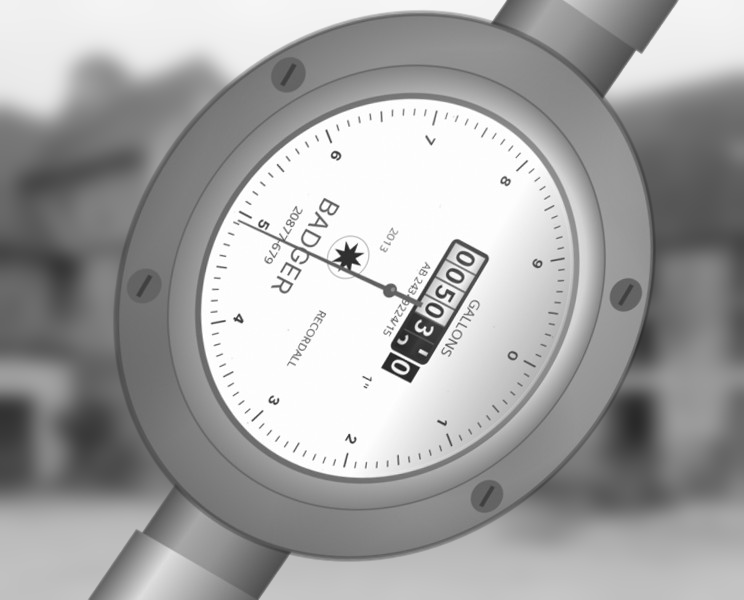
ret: 50314.9,gal
